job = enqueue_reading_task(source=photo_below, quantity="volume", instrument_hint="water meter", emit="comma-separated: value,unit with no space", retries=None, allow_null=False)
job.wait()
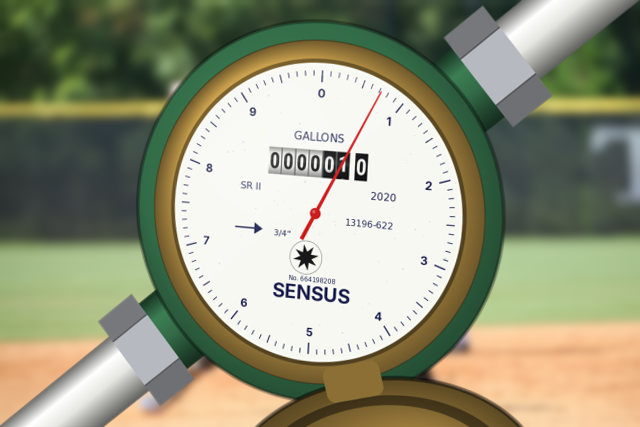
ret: 10.7,gal
